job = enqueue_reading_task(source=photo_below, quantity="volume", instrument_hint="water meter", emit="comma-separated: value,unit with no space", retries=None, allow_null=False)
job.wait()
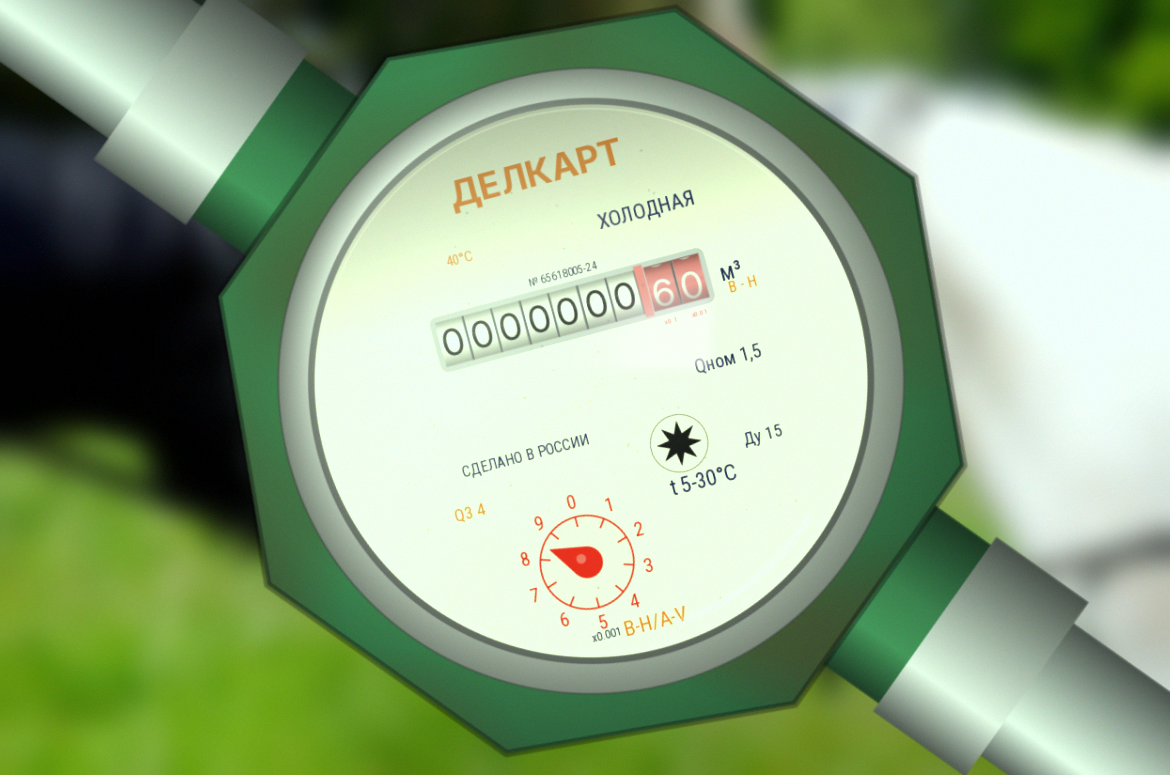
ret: 0.598,m³
